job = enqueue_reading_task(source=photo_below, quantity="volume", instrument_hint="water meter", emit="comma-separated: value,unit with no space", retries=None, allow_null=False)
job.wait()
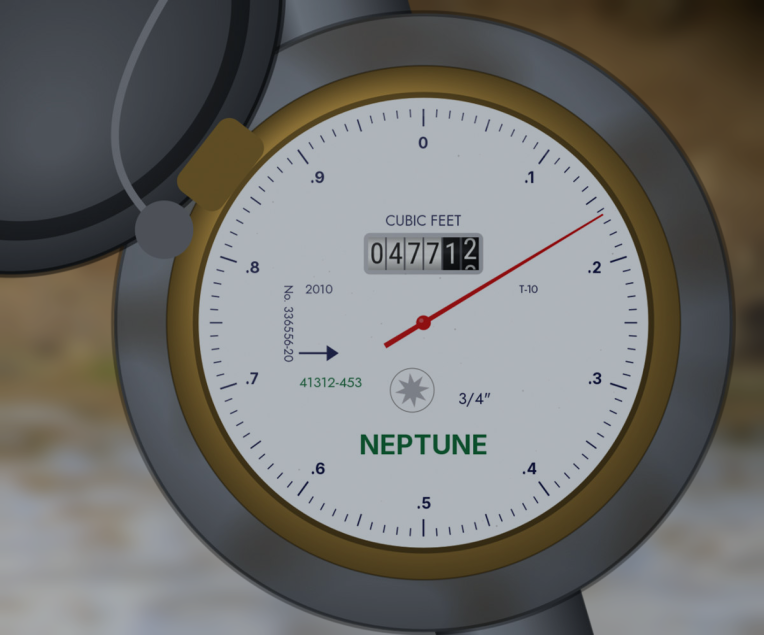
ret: 47712.16,ft³
